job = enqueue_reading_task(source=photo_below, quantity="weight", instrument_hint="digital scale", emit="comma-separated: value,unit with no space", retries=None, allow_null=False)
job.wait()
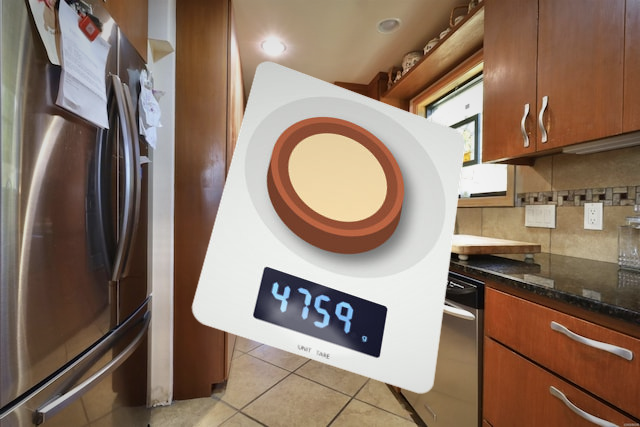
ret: 4759,g
